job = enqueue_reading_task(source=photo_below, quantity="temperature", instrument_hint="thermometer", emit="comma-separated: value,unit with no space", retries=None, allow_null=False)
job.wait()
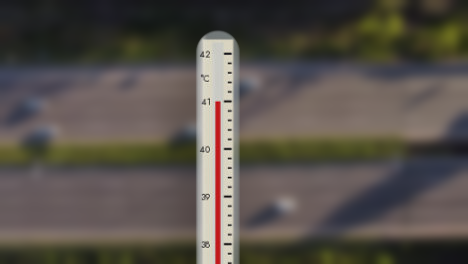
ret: 41,°C
